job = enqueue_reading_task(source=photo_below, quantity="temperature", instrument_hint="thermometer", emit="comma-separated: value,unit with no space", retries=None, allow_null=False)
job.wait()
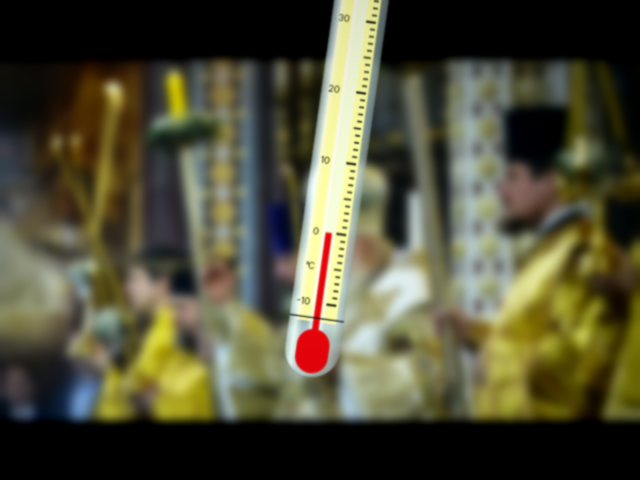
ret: 0,°C
